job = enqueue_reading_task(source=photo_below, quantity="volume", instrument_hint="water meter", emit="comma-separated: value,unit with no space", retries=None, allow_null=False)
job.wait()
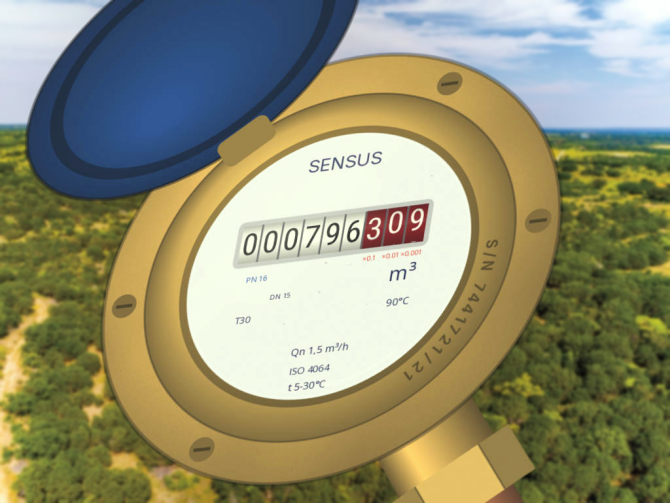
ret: 796.309,m³
